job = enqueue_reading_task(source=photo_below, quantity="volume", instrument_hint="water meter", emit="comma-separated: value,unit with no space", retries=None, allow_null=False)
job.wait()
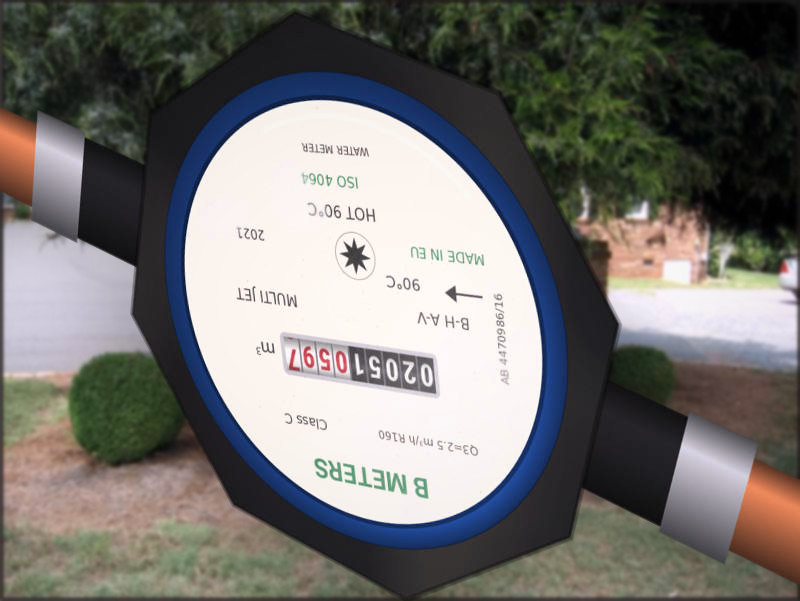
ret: 2051.0597,m³
